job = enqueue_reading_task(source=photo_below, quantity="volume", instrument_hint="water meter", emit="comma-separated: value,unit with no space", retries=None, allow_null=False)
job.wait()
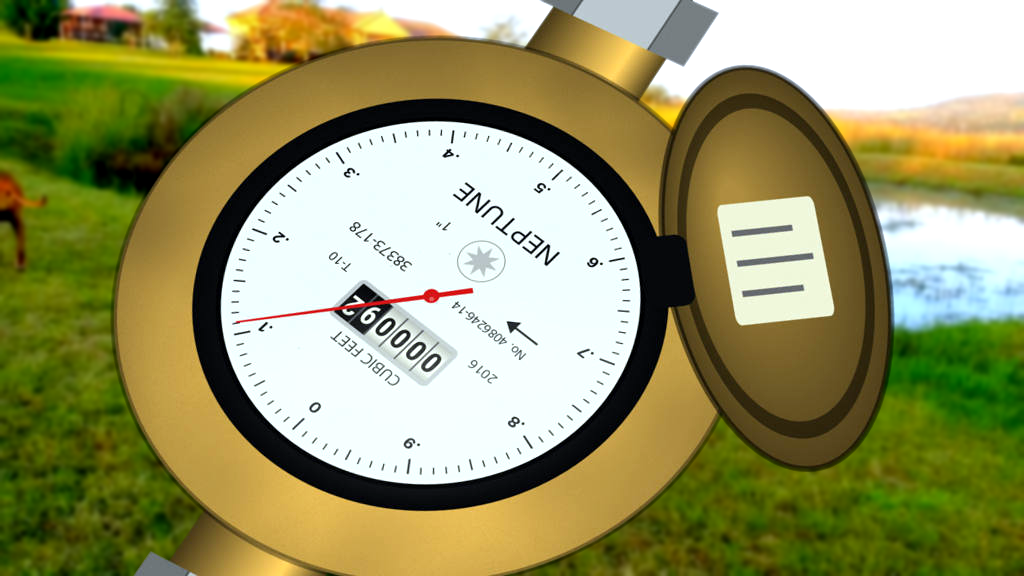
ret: 92.11,ft³
